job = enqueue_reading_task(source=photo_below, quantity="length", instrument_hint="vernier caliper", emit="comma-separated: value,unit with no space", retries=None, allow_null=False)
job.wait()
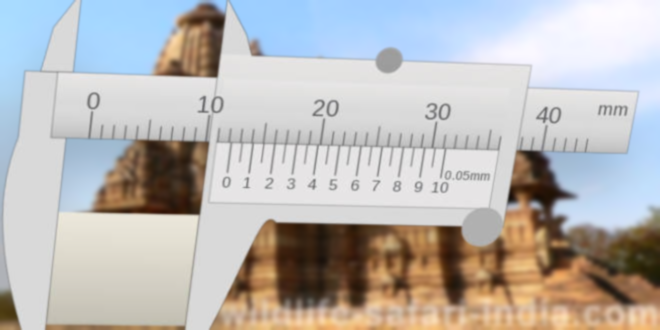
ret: 12.2,mm
